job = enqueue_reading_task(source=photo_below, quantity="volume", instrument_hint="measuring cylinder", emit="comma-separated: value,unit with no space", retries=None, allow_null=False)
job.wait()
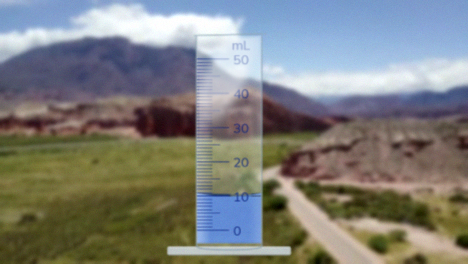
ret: 10,mL
